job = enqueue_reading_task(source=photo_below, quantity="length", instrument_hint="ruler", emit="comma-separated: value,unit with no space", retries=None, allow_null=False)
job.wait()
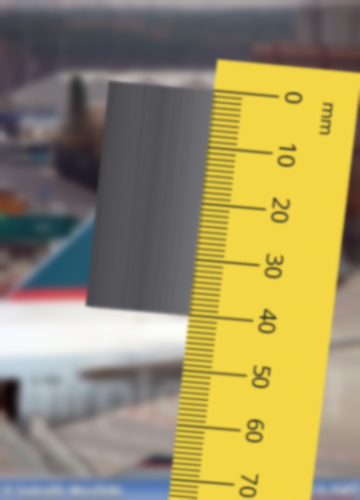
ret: 40,mm
